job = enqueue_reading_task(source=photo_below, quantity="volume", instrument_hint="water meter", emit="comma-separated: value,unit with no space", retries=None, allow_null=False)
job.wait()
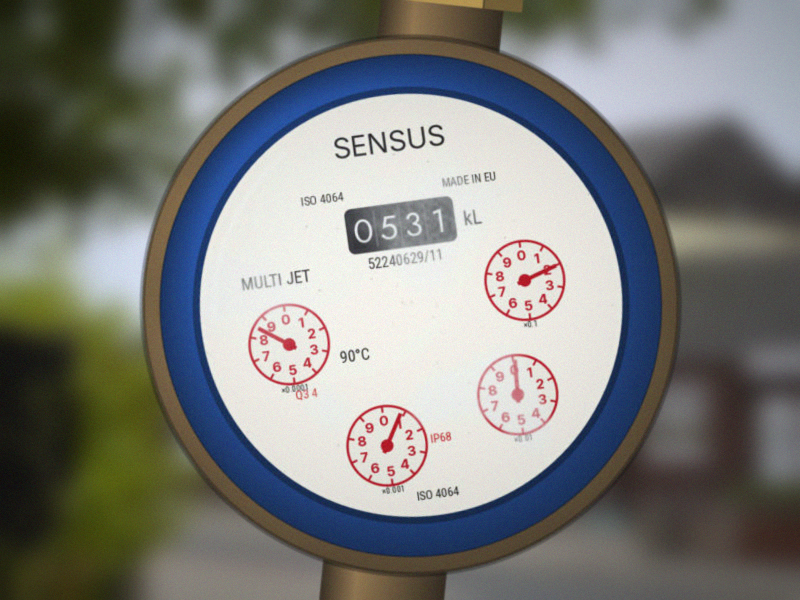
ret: 531.2008,kL
